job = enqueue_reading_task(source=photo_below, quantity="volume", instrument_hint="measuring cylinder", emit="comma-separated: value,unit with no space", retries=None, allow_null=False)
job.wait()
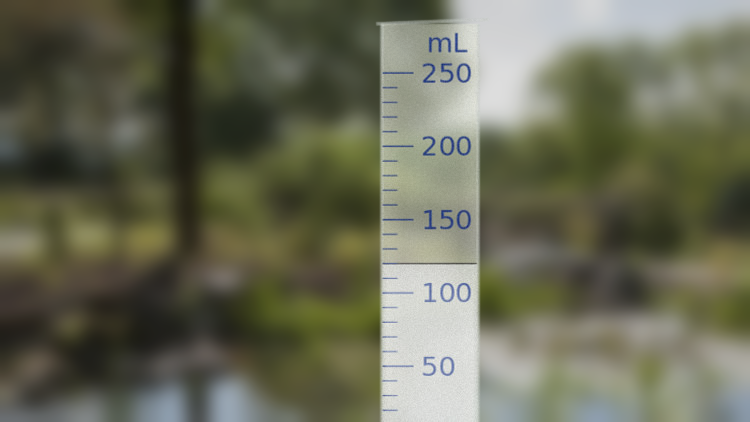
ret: 120,mL
